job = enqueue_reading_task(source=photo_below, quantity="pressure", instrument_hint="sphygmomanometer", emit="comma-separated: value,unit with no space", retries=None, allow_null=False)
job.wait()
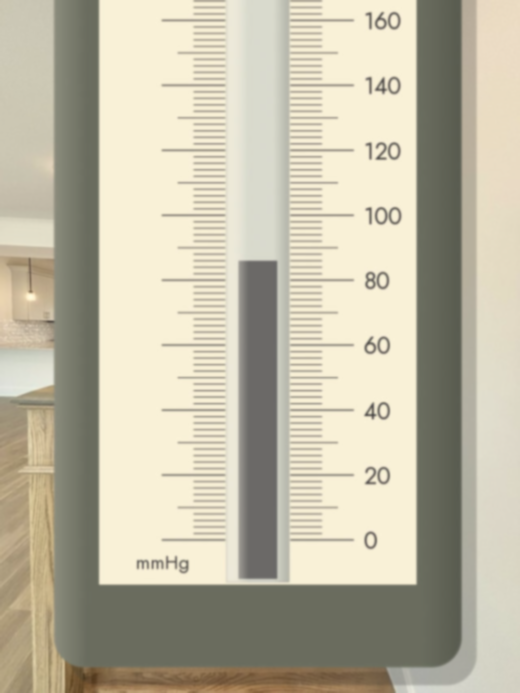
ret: 86,mmHg
